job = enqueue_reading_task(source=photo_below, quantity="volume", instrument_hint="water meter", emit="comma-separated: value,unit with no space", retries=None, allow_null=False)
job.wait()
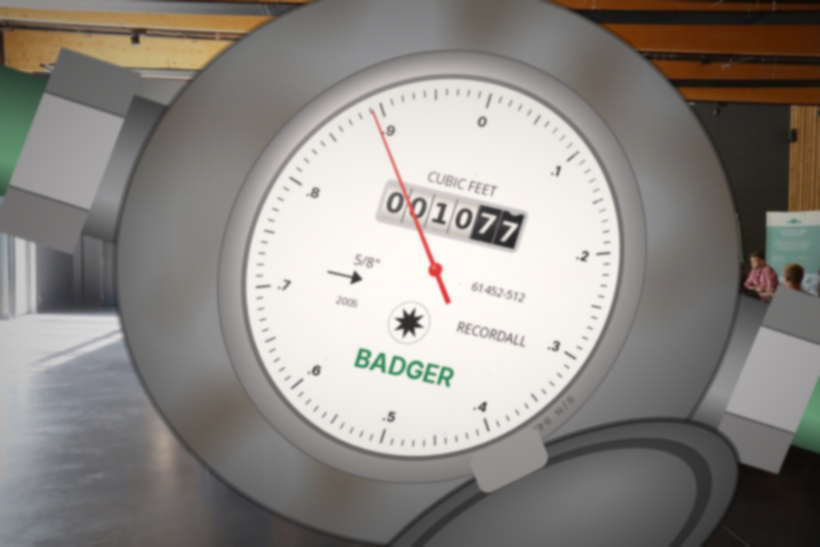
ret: 1076.89,ft³
